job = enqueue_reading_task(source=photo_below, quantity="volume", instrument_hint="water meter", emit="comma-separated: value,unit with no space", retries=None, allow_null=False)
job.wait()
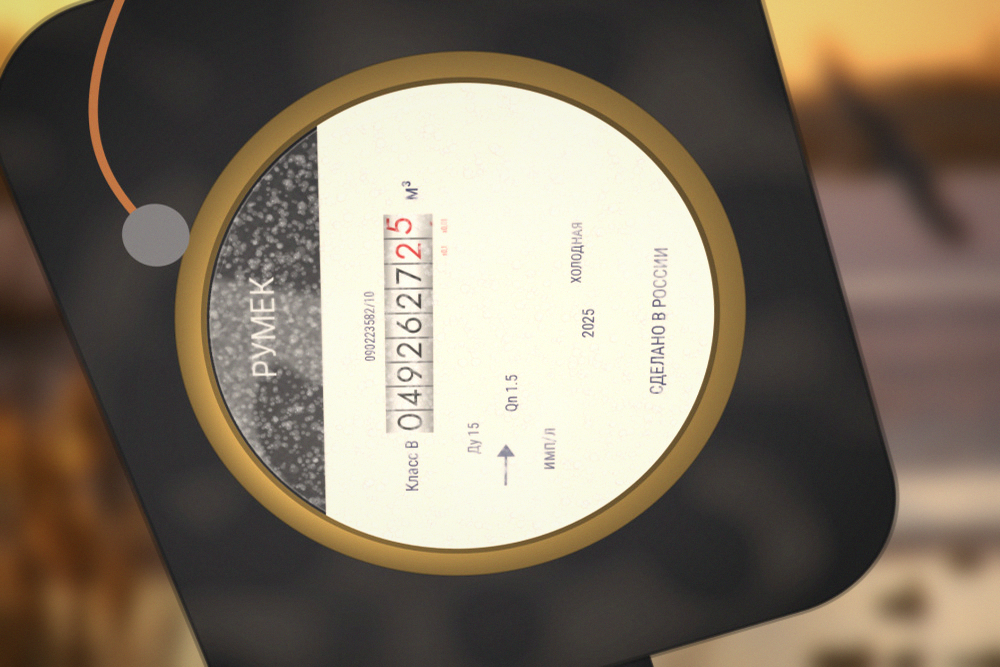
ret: 492627.25,m³
